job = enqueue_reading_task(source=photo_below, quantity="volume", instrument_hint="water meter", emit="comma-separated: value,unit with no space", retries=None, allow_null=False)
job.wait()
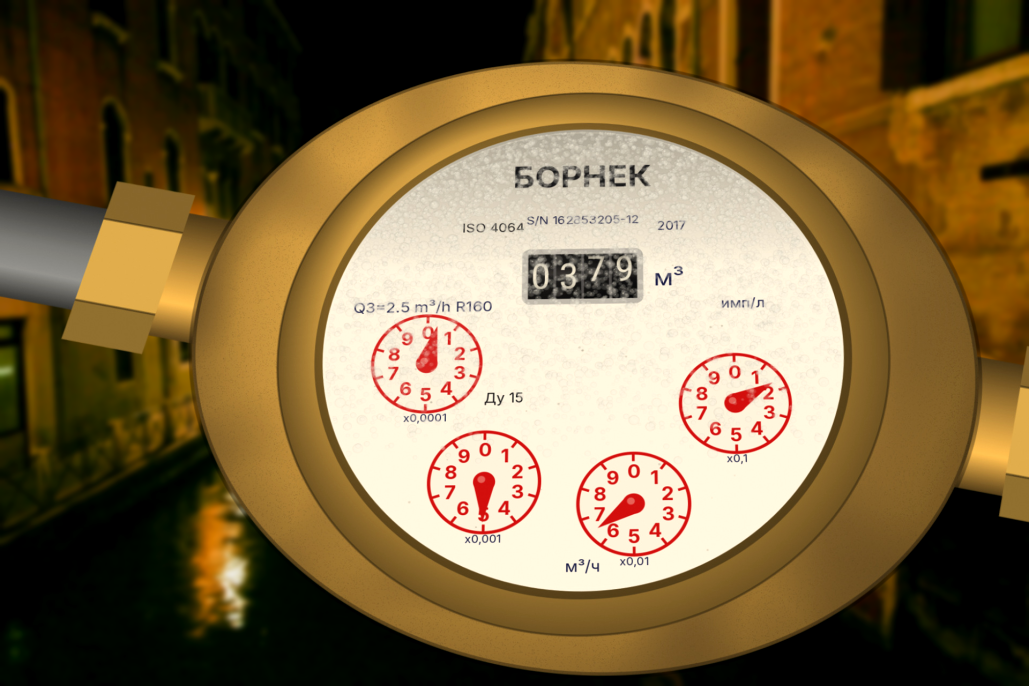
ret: 379.1650,m³
